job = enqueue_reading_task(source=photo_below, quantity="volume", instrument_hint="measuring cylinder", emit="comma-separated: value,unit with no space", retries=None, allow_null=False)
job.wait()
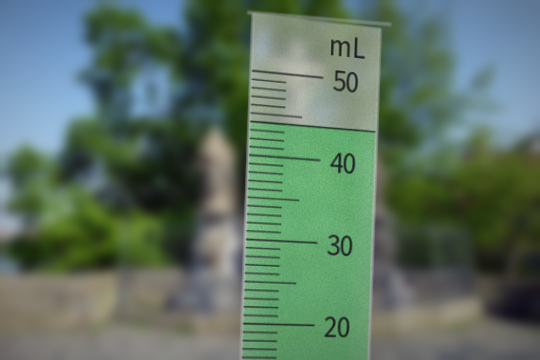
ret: 44,mL
